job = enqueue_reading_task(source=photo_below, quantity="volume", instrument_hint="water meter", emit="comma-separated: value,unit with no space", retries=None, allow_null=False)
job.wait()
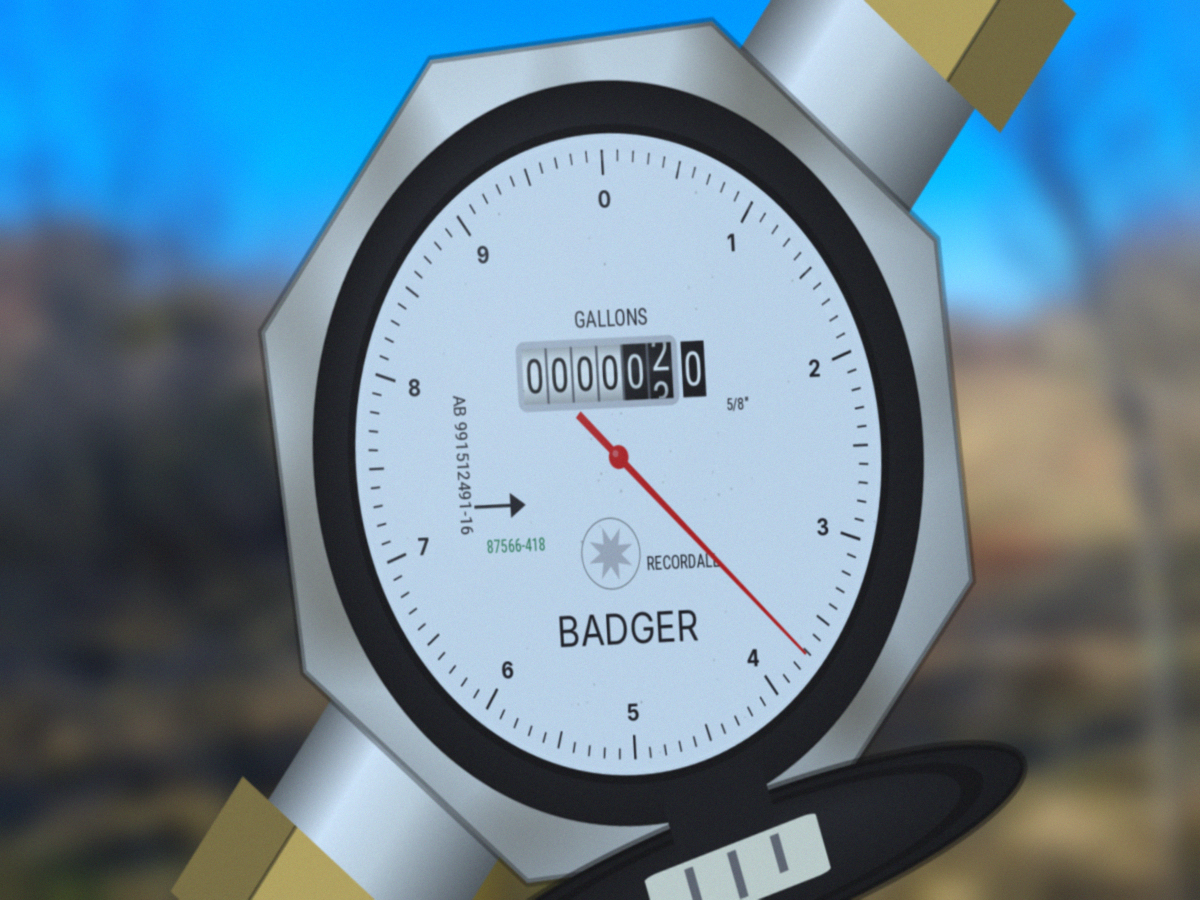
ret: 23.7,gal
